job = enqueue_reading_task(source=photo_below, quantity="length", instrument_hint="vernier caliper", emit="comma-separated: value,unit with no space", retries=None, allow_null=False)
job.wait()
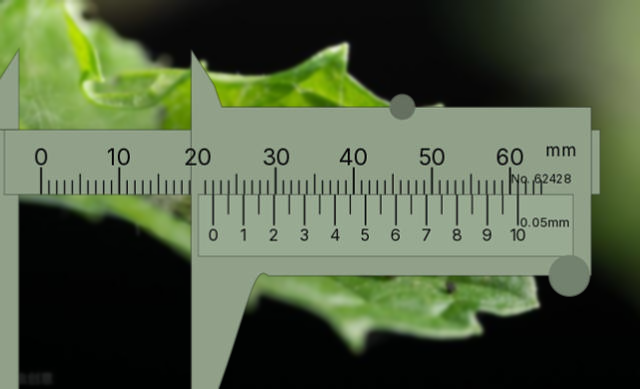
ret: 22.0,mm
